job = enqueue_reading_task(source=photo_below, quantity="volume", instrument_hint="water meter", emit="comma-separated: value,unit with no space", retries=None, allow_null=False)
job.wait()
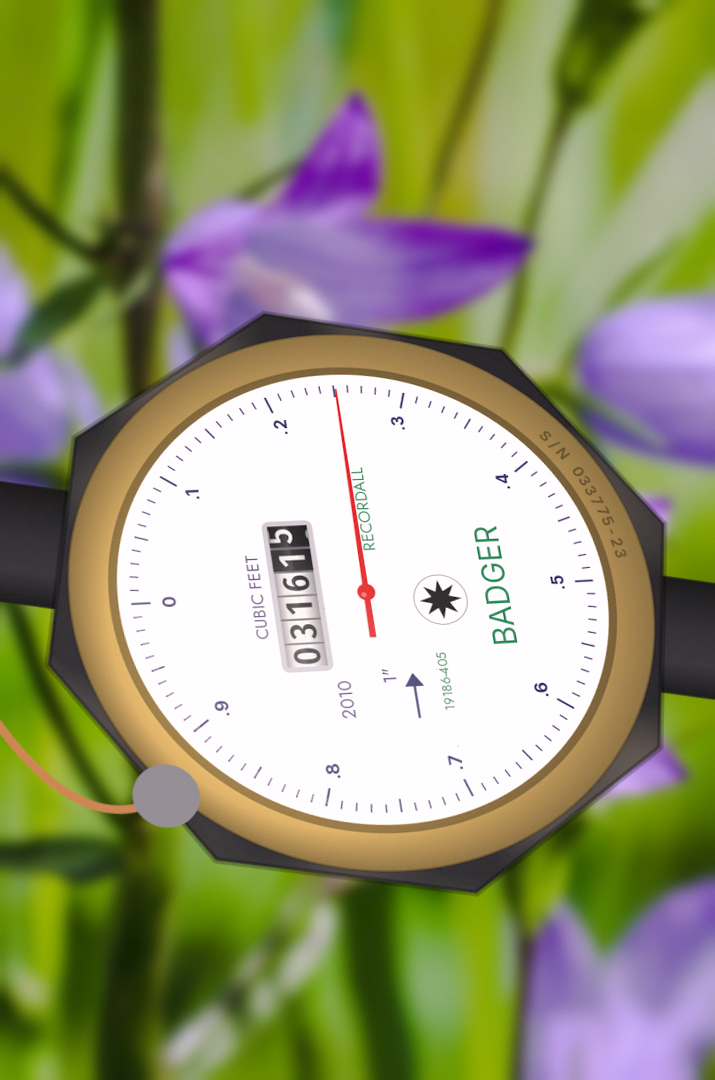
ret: 31615.25,ft³
